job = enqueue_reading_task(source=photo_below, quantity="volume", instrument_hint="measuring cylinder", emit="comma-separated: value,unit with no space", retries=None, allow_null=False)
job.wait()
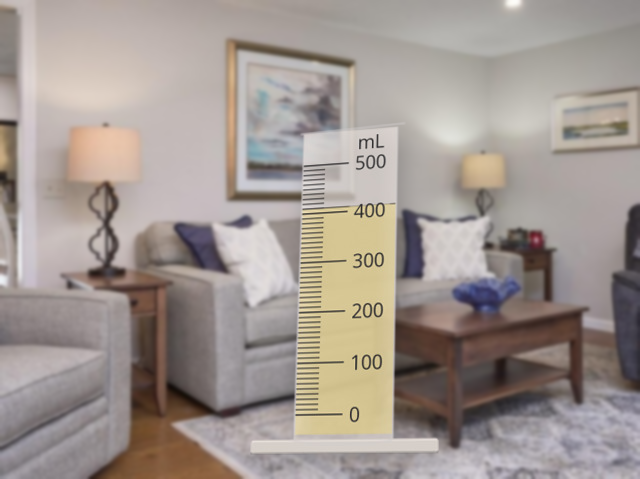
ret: 410,mL
